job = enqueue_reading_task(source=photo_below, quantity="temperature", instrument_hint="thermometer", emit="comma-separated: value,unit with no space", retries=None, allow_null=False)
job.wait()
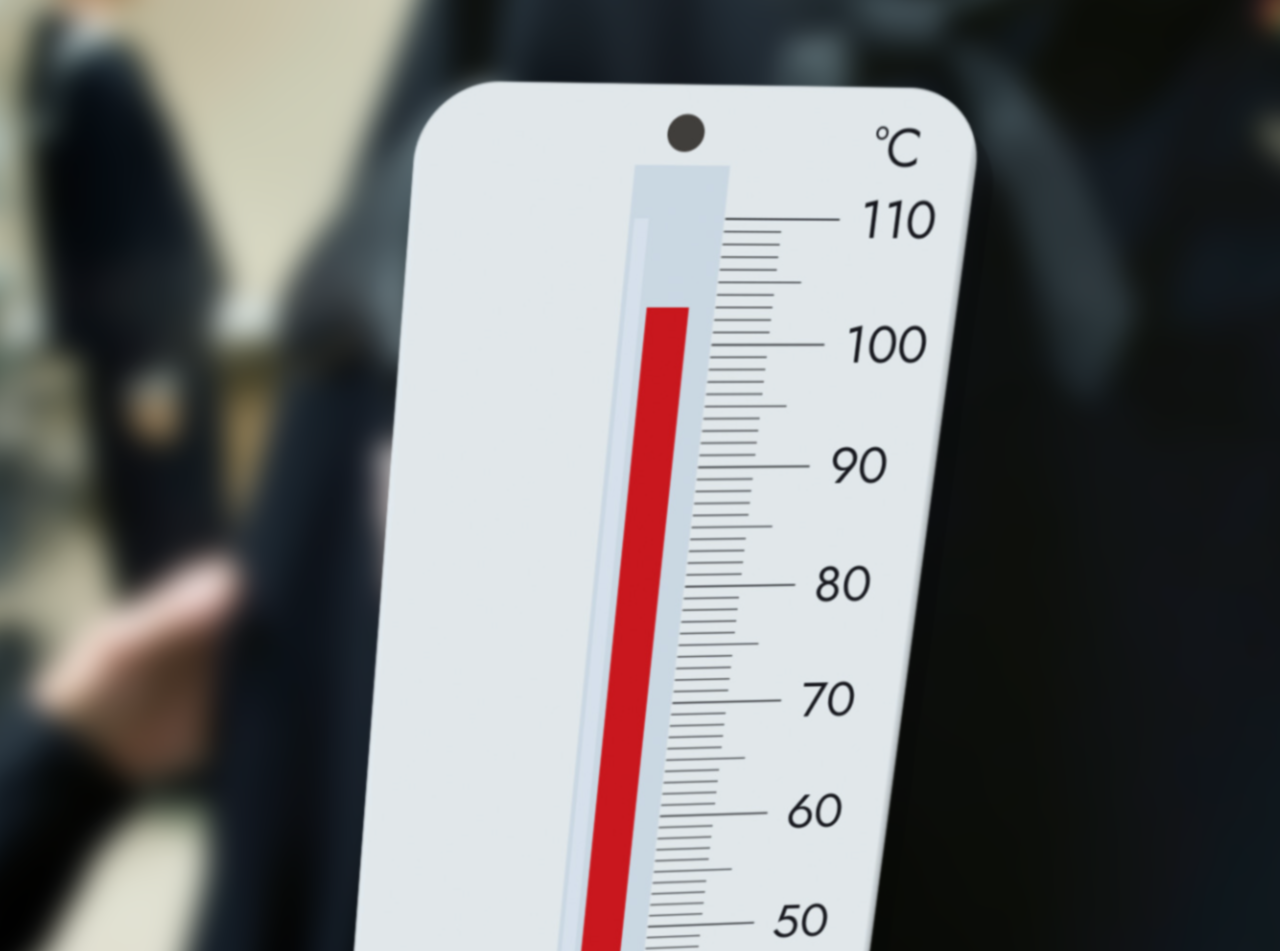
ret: 103,°C
